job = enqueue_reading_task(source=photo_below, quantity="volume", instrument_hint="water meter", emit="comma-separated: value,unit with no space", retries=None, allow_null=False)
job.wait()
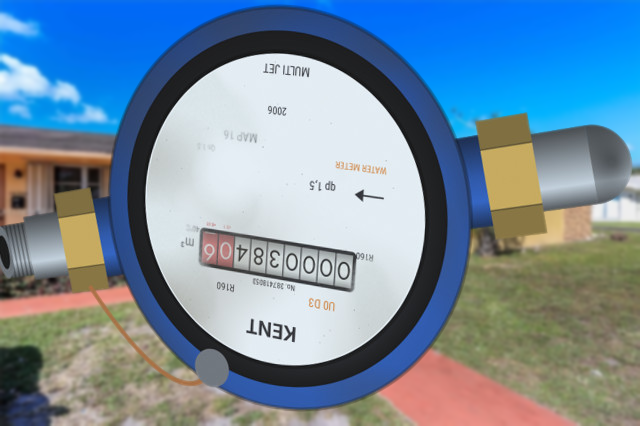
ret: 384.06,m³
